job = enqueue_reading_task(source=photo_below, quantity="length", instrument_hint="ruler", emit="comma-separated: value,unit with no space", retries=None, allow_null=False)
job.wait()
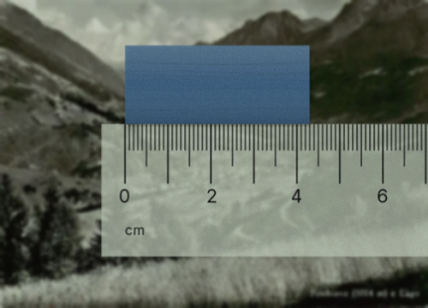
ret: 4.3,cm
